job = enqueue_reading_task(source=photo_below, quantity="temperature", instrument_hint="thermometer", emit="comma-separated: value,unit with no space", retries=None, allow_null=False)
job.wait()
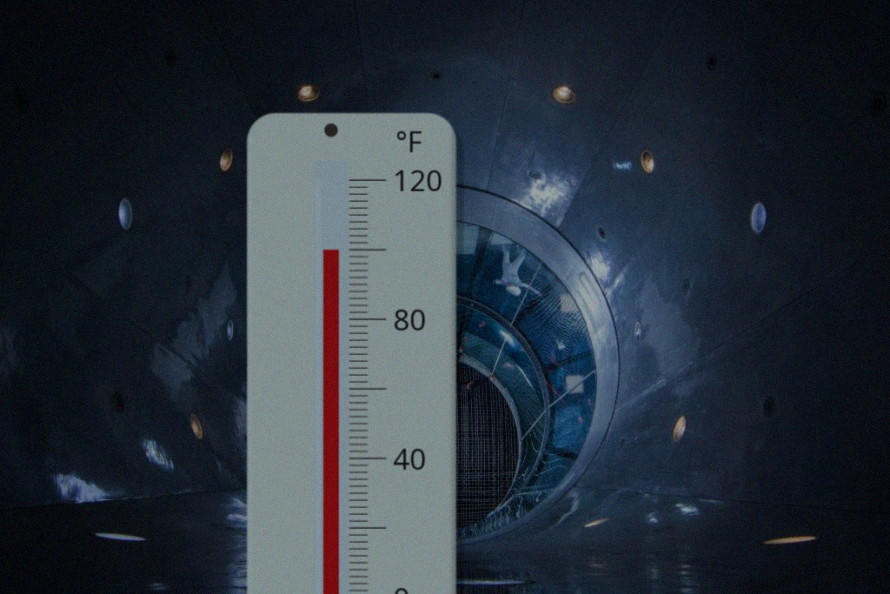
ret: 100,°F
